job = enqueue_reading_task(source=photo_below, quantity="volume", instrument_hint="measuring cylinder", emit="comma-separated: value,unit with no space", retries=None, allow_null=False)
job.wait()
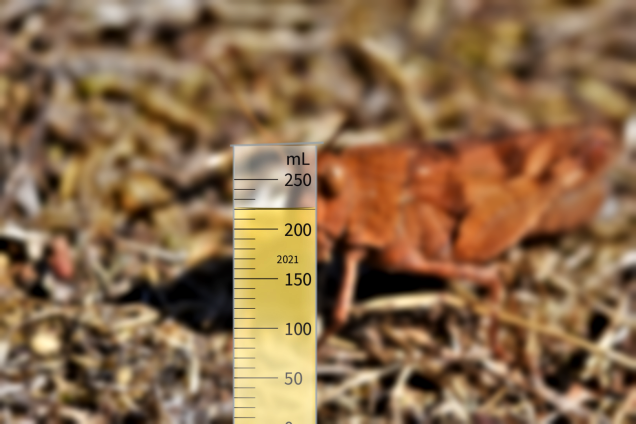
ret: 220,mL
